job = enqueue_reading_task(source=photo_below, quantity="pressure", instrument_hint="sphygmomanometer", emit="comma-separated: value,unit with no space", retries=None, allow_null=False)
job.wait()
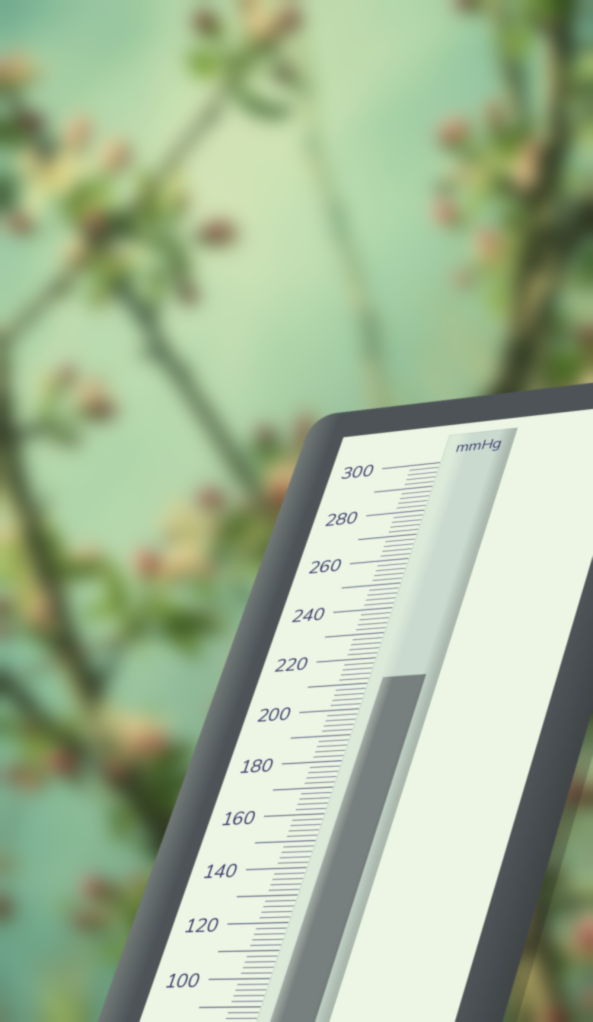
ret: 212,mmHg
